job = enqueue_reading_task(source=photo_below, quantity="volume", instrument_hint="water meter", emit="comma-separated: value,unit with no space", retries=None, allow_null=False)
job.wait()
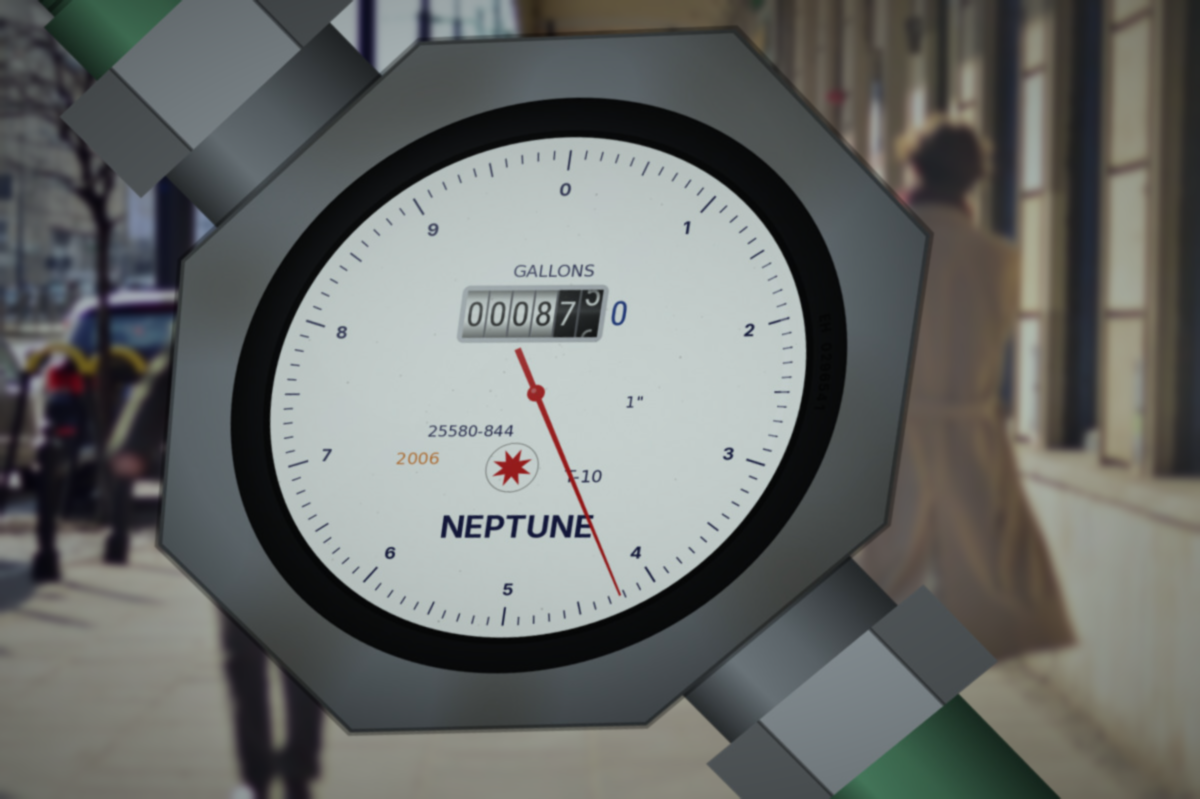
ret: 8754.2,gal
